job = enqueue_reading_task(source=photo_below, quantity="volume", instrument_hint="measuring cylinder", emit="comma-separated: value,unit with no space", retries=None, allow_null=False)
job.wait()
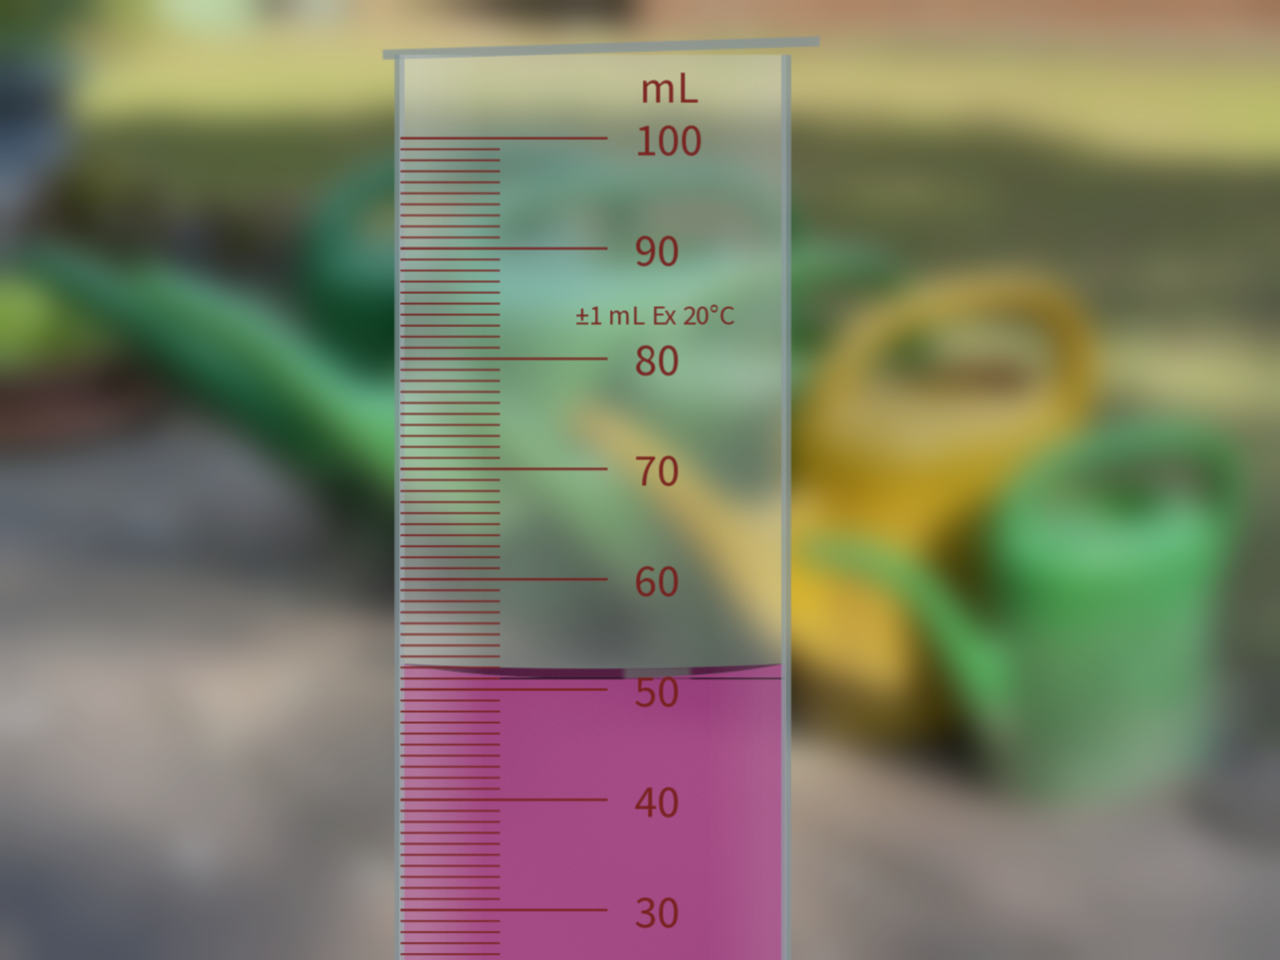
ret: 51,mL
